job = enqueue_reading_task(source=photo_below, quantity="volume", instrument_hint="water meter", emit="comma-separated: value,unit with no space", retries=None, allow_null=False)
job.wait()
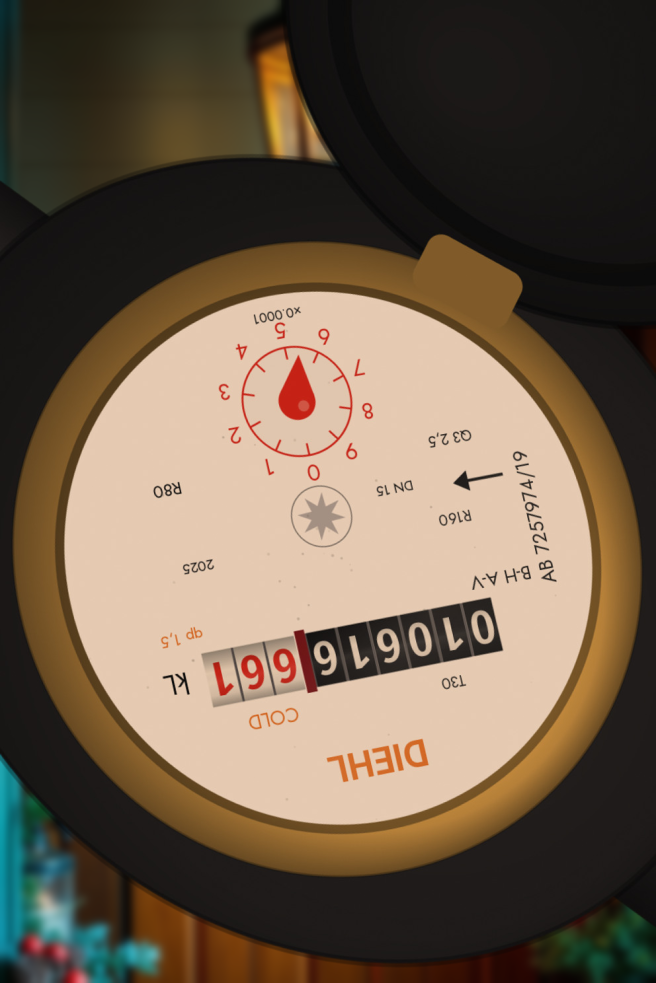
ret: 10616.6615,kL
